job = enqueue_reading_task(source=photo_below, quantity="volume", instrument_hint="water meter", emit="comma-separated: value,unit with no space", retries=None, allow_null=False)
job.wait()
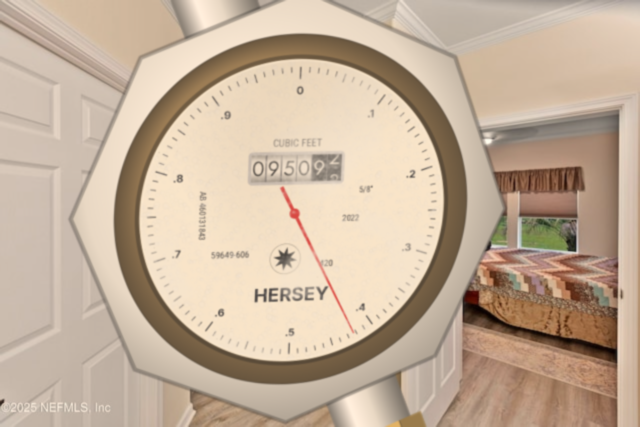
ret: 95092.42,ft³
